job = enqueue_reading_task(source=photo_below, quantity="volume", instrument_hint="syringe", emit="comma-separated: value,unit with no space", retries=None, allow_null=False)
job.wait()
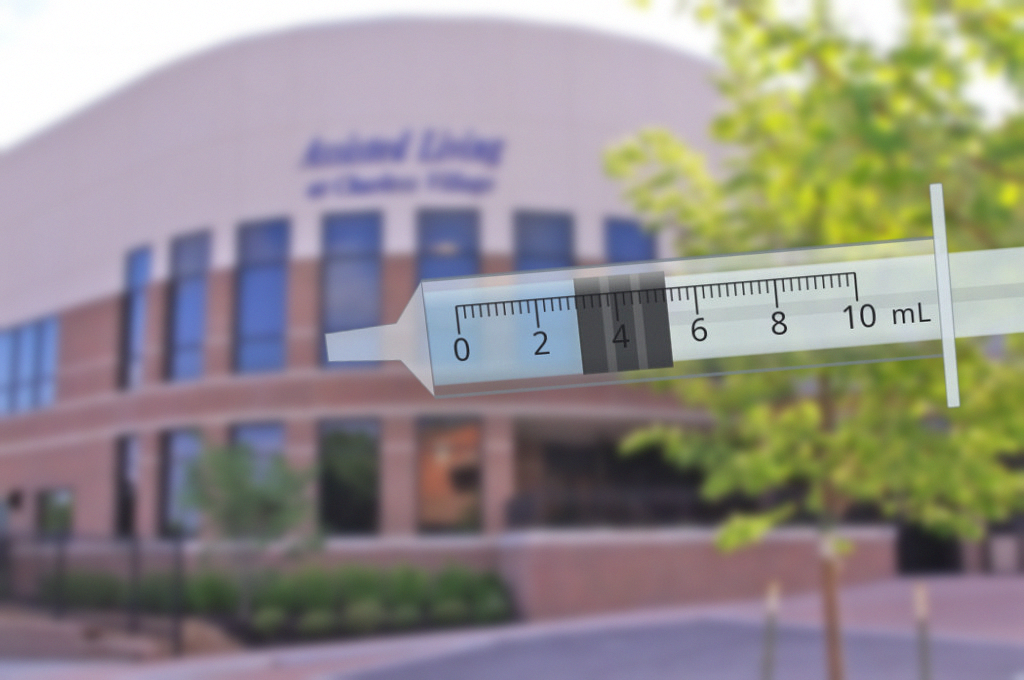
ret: 3,mL
